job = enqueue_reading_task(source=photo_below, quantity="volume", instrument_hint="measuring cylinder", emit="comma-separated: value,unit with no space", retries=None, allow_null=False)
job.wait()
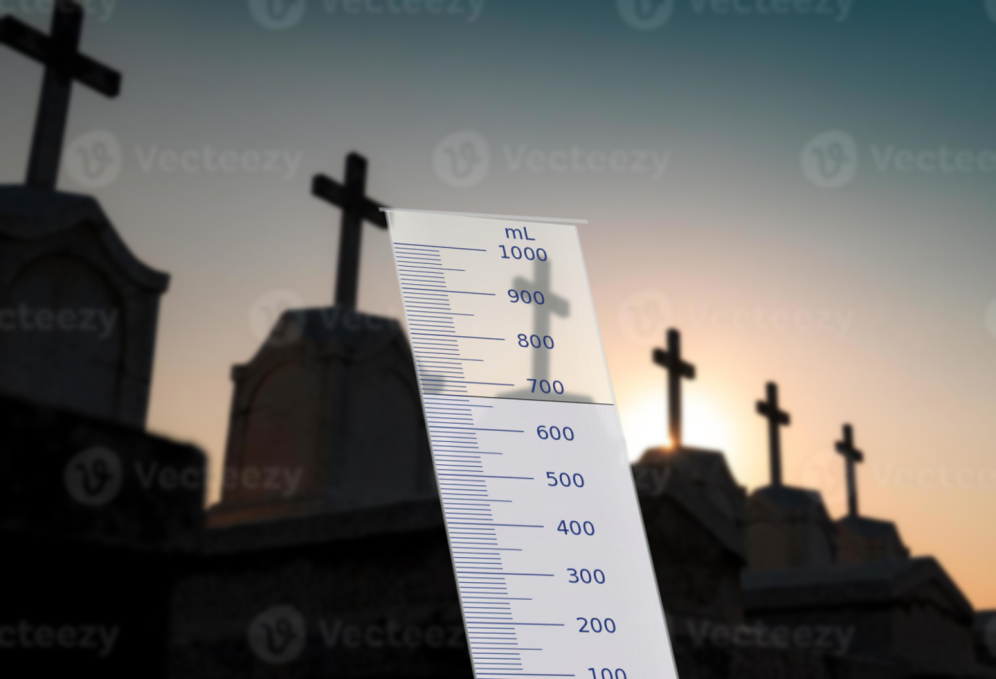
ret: 670,mL
